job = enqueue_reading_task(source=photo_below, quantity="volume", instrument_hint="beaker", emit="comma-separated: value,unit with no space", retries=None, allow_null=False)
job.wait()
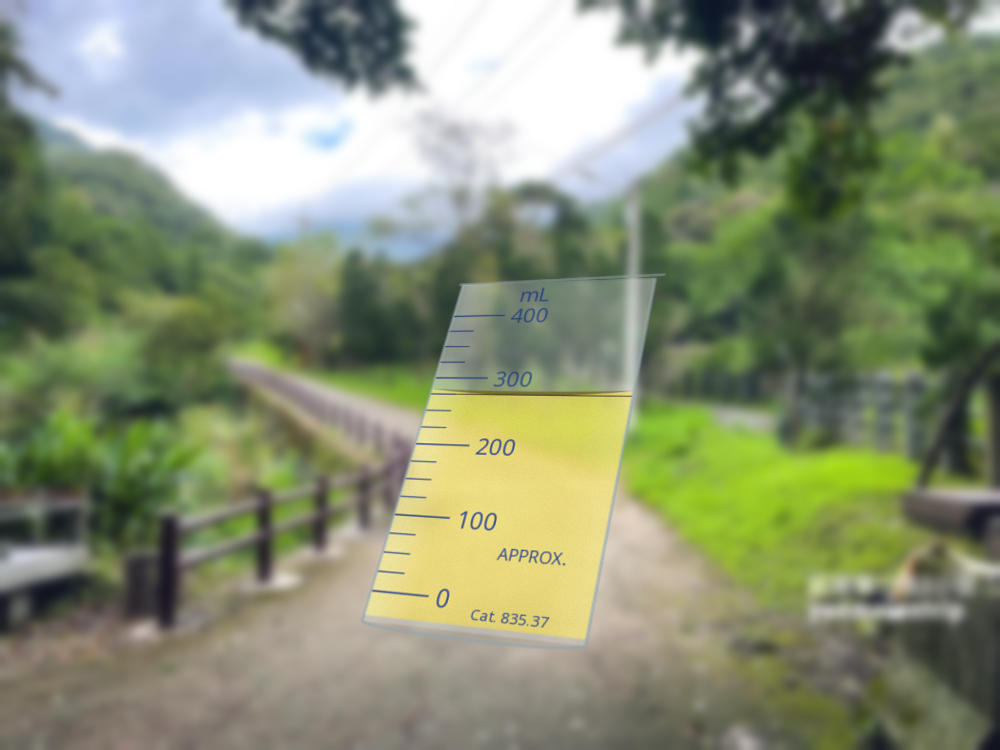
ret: 275,mL
